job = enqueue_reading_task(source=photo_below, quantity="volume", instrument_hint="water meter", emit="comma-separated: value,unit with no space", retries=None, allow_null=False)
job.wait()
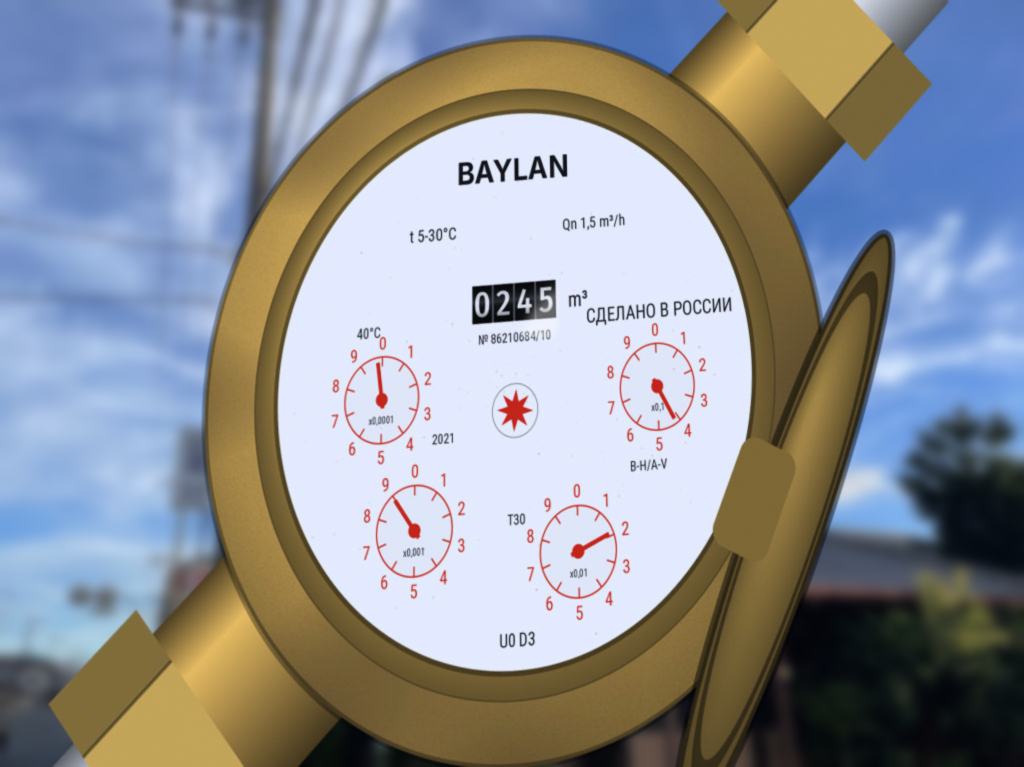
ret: 245.4189,m³
